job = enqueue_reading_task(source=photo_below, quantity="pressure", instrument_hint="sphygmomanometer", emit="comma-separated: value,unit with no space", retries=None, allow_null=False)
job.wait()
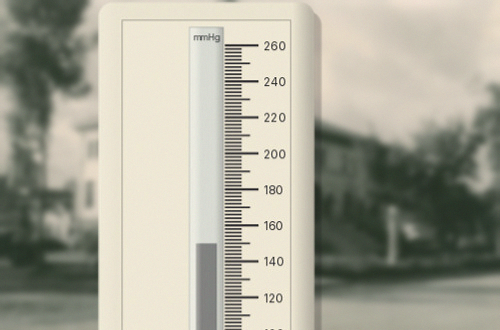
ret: 150,mmHg
